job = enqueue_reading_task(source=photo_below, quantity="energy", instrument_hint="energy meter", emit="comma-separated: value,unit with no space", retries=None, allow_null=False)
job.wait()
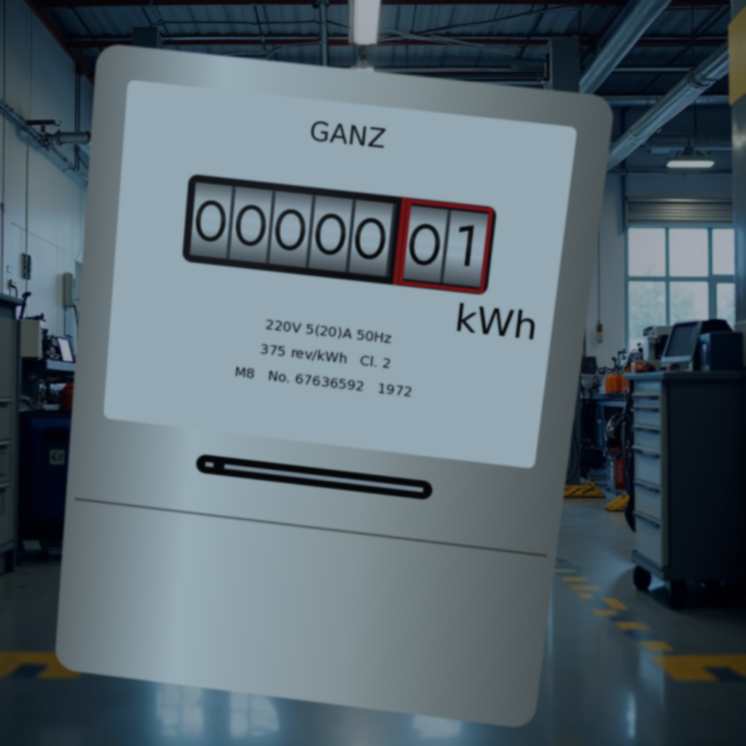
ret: 0.01,kWh
